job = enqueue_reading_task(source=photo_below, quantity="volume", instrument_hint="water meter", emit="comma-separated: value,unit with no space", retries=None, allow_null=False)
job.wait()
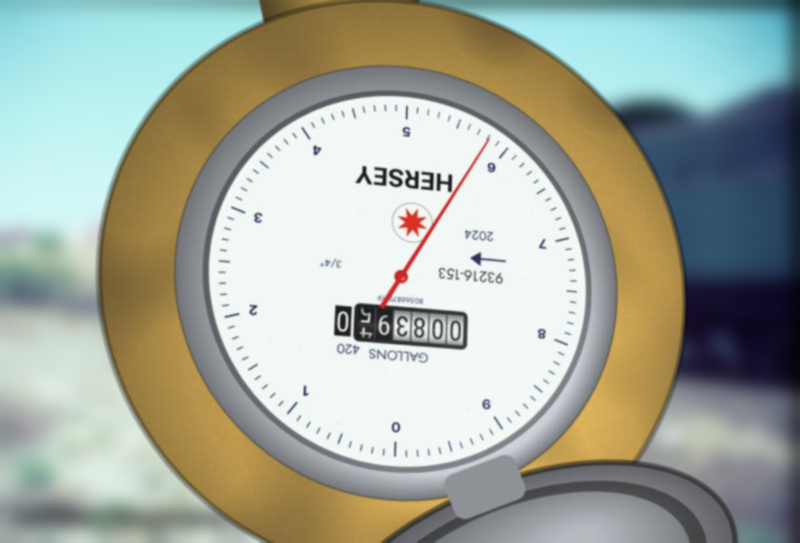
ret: 83945.8,gal
